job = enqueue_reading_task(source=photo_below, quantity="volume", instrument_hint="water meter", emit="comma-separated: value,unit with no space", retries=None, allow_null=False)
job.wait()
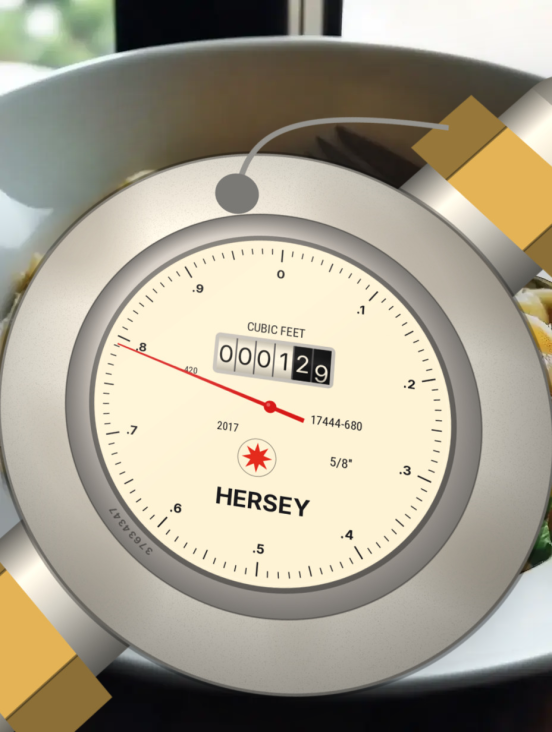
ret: 128.79,ft³
